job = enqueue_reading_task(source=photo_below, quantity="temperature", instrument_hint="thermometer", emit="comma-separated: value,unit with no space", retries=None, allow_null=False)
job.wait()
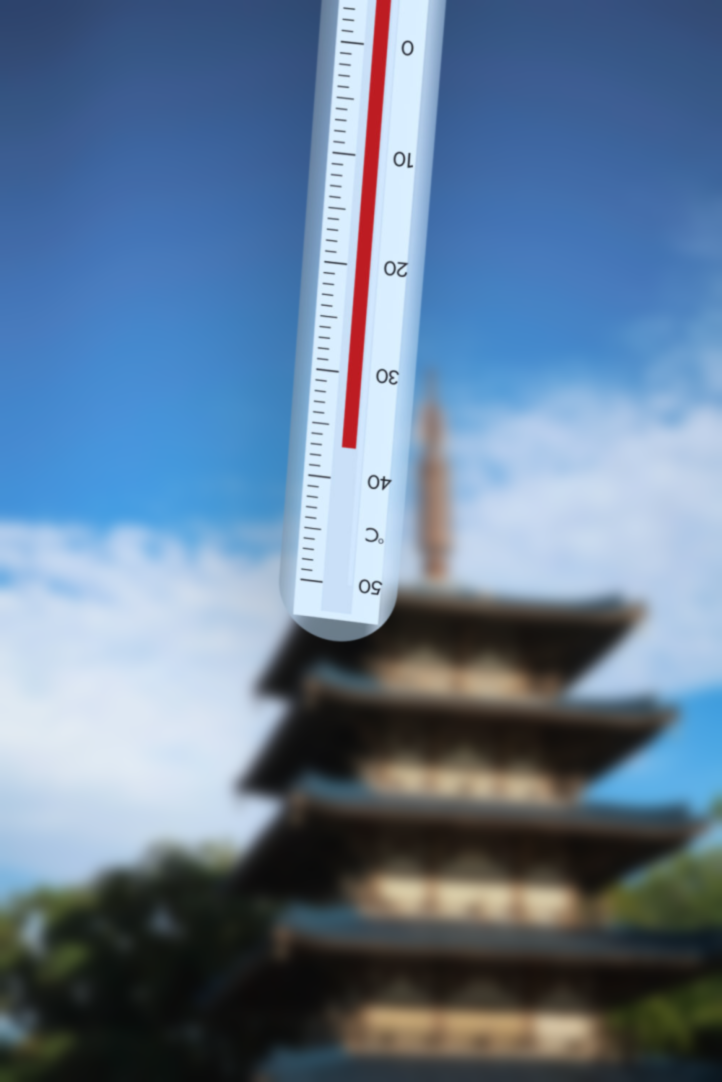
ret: 37,°C
